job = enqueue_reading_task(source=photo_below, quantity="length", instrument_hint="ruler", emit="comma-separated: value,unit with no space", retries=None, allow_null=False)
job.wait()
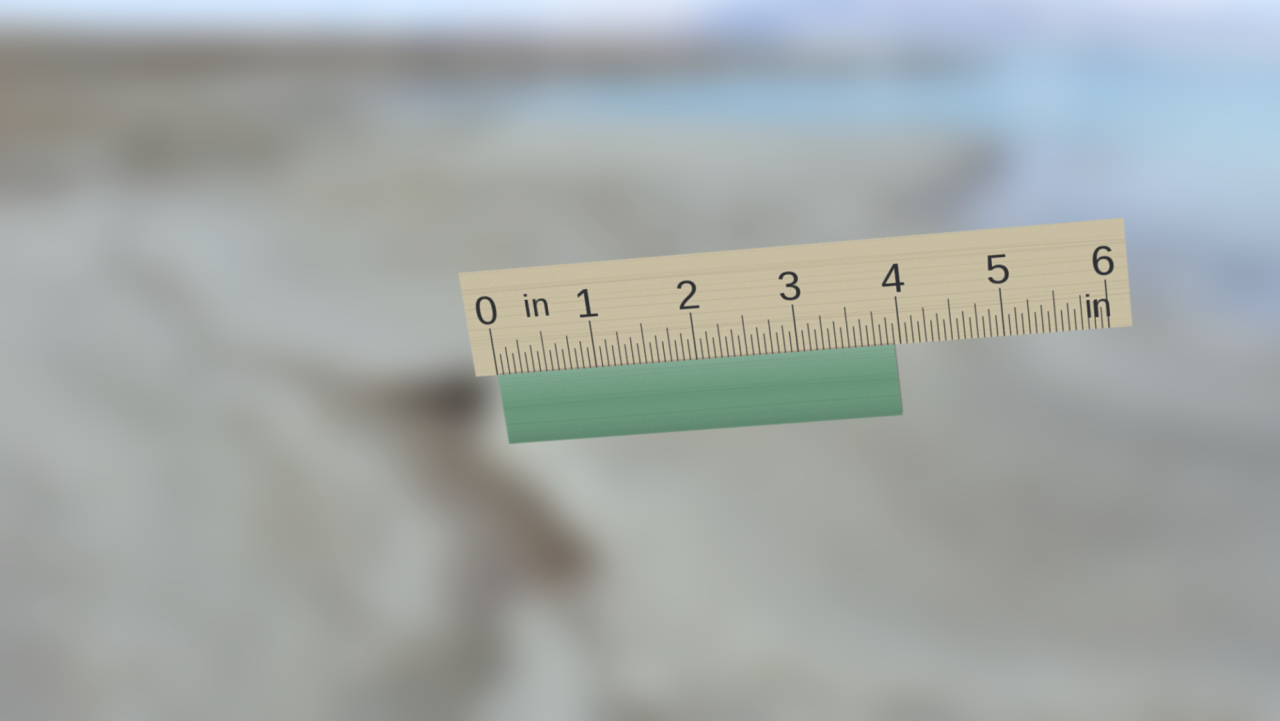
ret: 3.9375,in
